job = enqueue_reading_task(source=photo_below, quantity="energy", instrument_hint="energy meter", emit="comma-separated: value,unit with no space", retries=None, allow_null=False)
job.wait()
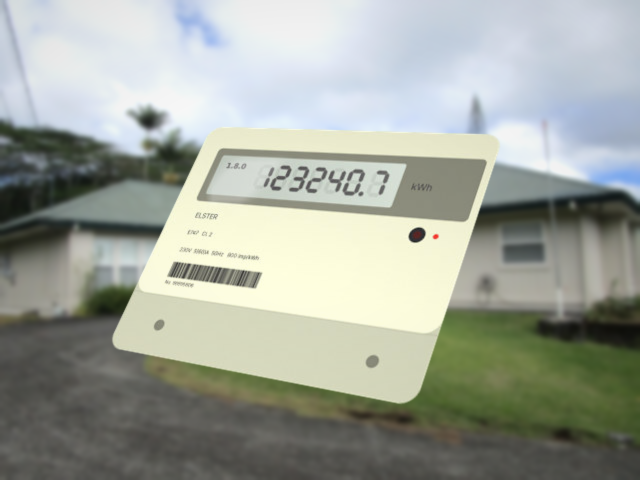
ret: 123240.7,kWh
